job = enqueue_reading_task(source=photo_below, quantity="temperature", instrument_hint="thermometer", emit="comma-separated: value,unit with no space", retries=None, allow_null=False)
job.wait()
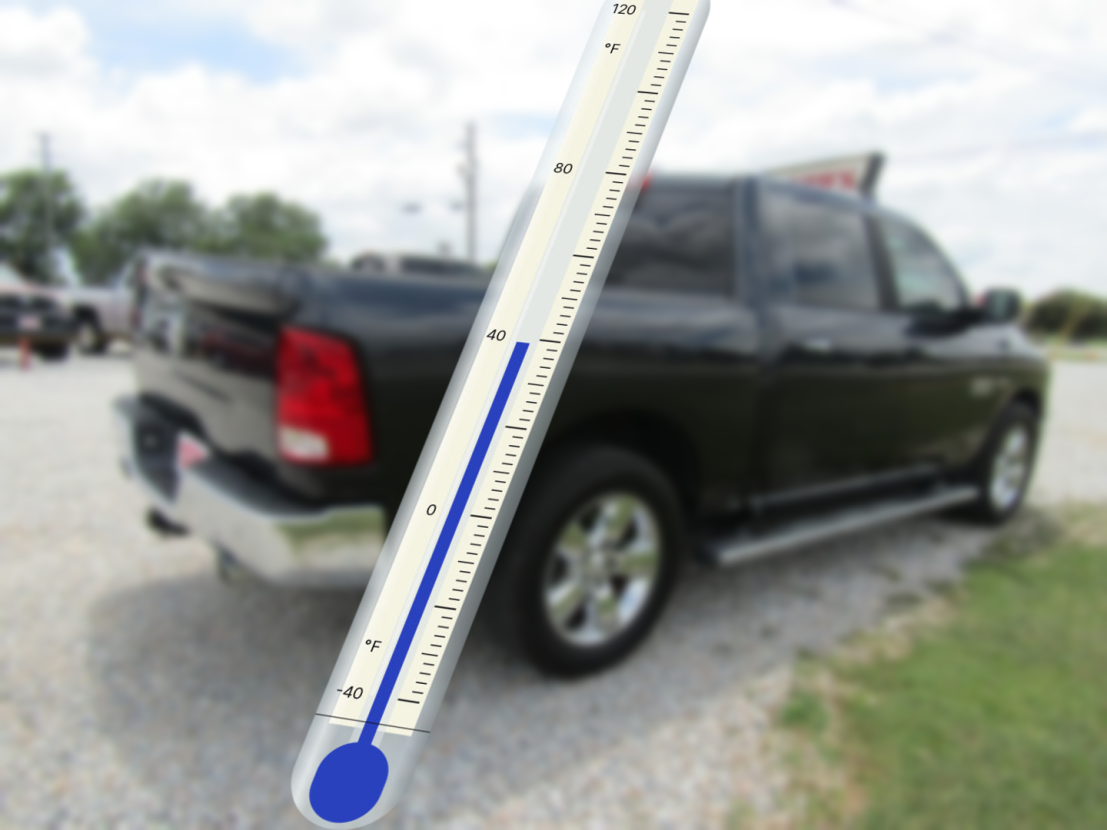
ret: 39,°F
